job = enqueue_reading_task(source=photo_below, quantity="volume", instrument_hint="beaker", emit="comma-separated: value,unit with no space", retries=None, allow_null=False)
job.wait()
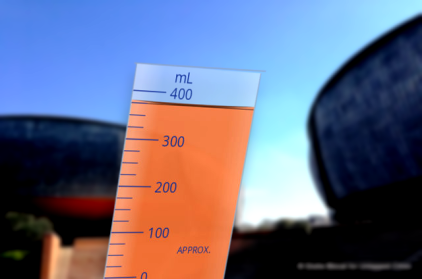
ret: 375,mL
